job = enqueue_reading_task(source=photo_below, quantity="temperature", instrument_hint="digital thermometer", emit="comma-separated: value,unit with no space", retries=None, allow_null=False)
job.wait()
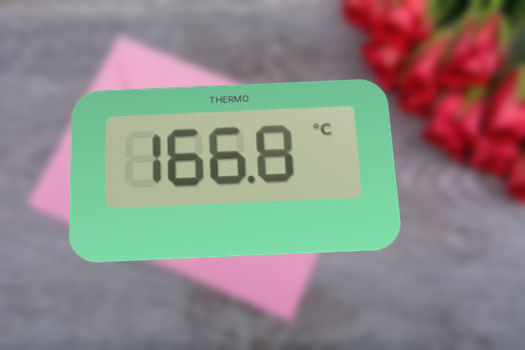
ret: 166.8,°C
